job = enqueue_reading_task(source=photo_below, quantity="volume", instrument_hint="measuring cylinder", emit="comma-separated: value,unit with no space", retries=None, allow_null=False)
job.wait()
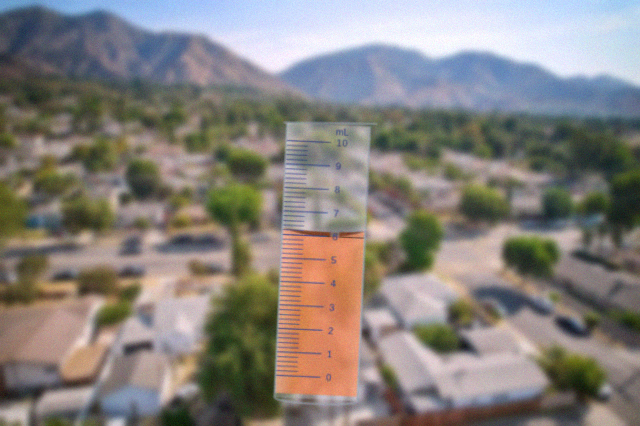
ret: 6,mL
